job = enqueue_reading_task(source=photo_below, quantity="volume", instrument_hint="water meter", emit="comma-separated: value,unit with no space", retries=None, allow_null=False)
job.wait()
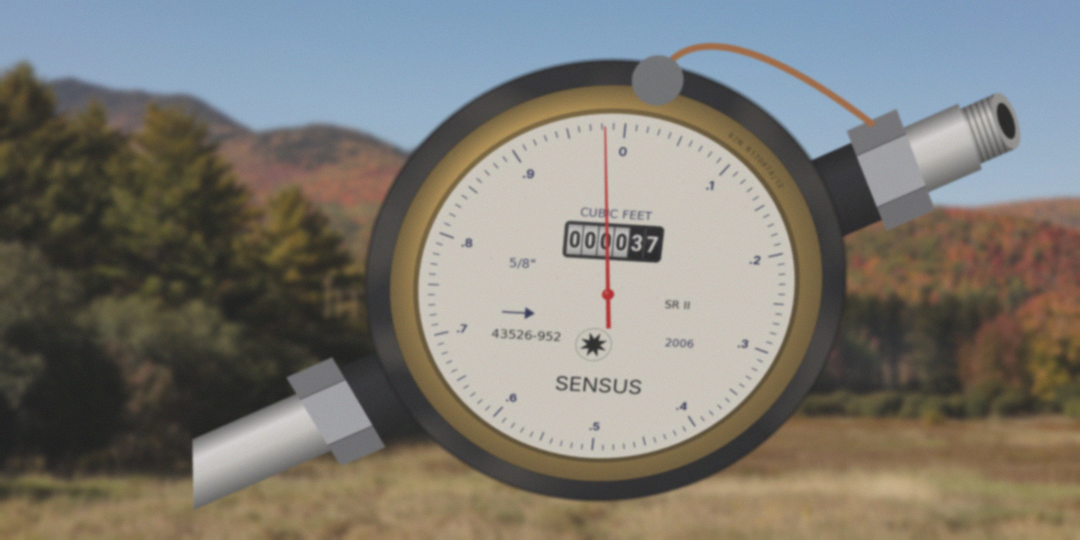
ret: 36.98,ft³
